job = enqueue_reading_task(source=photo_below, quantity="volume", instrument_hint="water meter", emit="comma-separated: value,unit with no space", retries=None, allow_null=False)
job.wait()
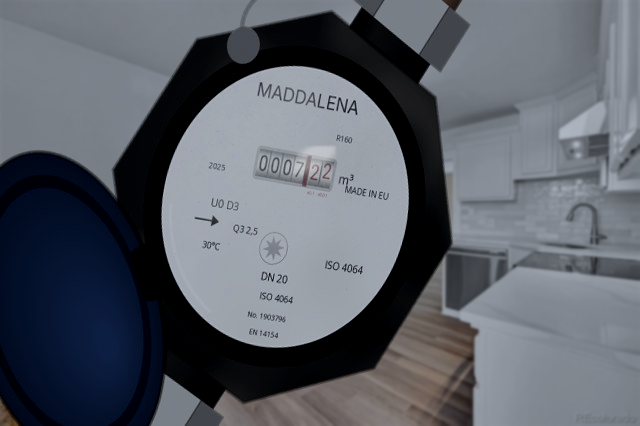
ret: 7.22,m³
